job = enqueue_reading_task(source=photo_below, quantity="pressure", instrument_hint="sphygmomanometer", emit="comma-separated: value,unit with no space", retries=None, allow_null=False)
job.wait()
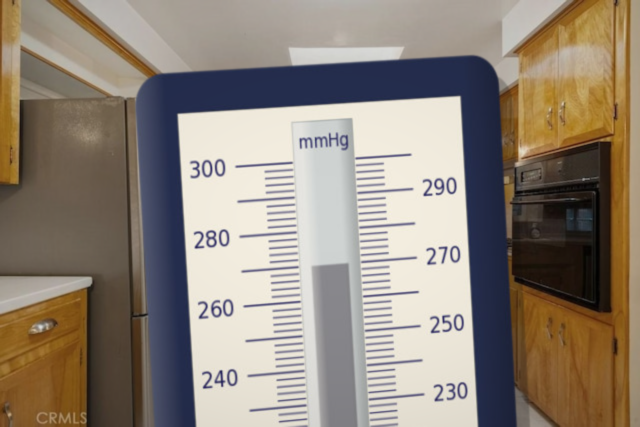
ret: 270,mmHg
